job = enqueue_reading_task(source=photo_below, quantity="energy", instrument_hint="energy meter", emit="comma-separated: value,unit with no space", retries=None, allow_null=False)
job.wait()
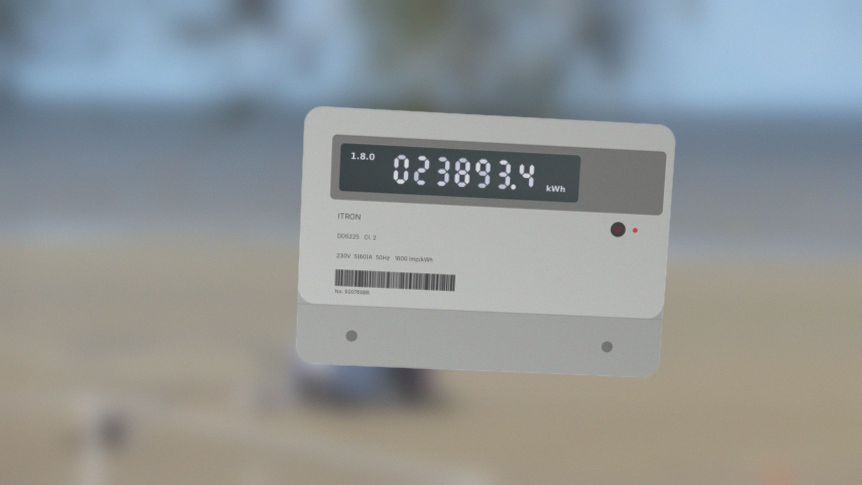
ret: 23893.4,kWh
